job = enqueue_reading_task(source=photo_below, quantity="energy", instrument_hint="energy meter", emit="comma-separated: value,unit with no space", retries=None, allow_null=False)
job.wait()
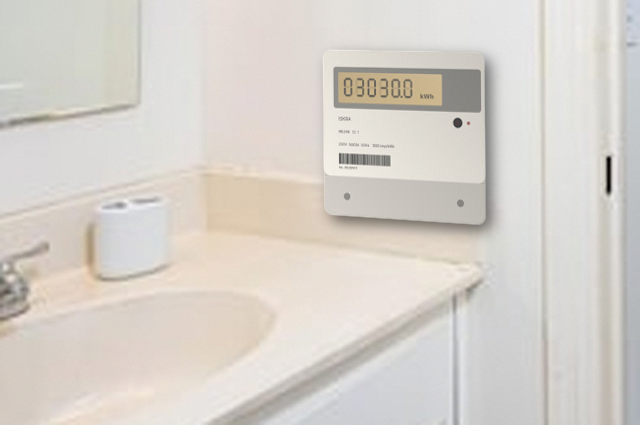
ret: 3030.0,kWh
